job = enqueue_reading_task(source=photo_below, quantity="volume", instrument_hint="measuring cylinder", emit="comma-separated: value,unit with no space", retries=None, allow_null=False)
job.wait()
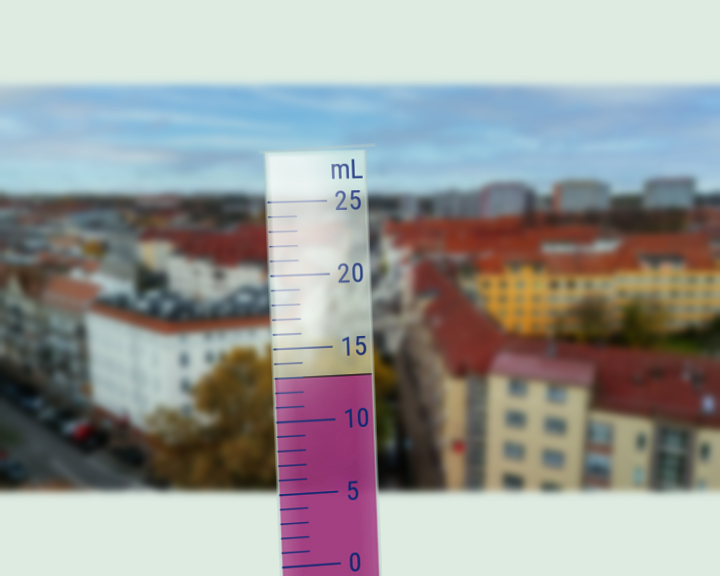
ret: 13,mL
